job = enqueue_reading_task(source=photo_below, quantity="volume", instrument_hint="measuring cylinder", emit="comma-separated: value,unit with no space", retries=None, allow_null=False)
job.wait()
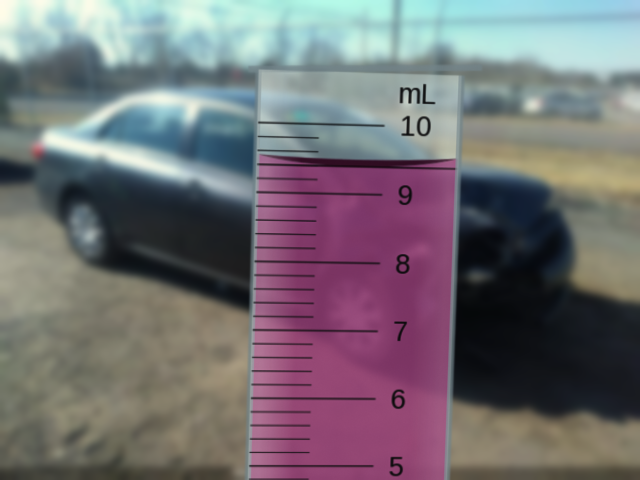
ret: 9.4,mL
